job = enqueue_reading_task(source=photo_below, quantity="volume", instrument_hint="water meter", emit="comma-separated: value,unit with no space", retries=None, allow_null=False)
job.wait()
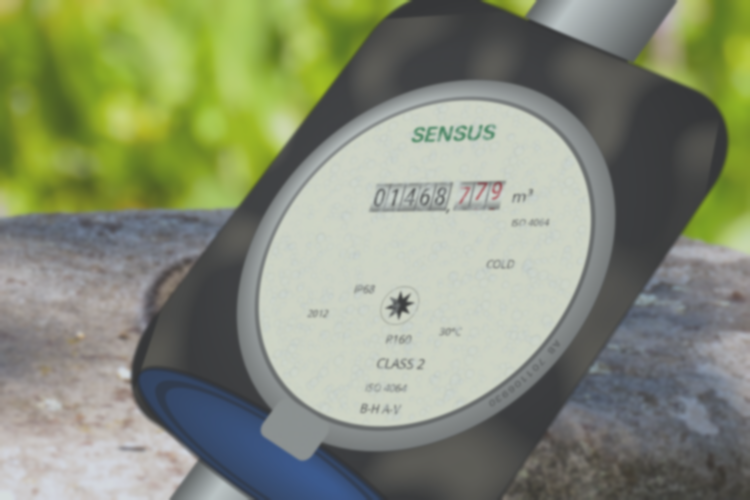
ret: 1468.779,m³
